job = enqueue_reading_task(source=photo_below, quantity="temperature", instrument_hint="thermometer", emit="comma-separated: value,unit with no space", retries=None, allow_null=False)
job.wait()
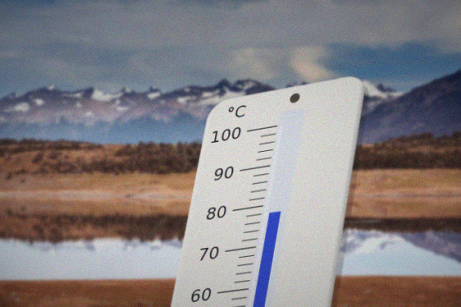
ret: 78,°C
